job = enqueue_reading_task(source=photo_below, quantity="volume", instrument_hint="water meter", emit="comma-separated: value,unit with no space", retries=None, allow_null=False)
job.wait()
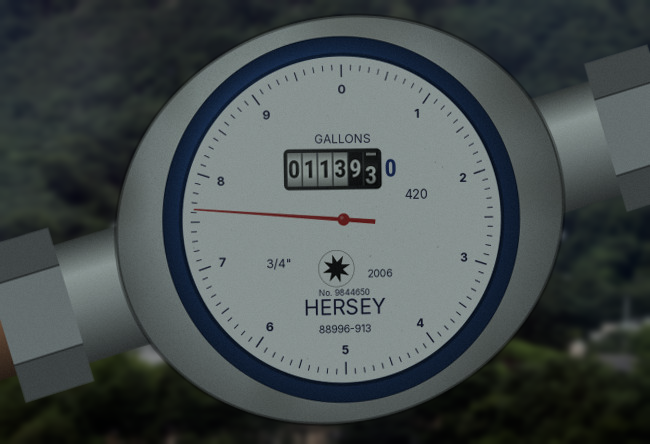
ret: 113927.6,gal
